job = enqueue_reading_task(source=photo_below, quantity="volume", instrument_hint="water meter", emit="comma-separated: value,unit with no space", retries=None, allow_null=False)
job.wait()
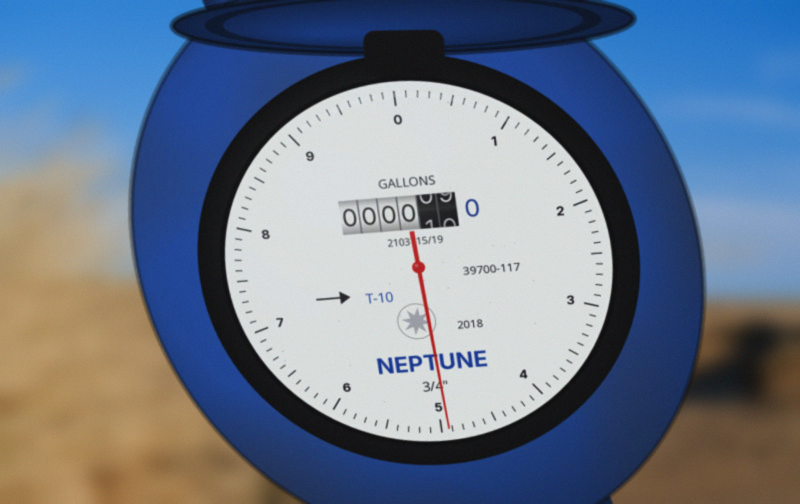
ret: 94.9,gal
